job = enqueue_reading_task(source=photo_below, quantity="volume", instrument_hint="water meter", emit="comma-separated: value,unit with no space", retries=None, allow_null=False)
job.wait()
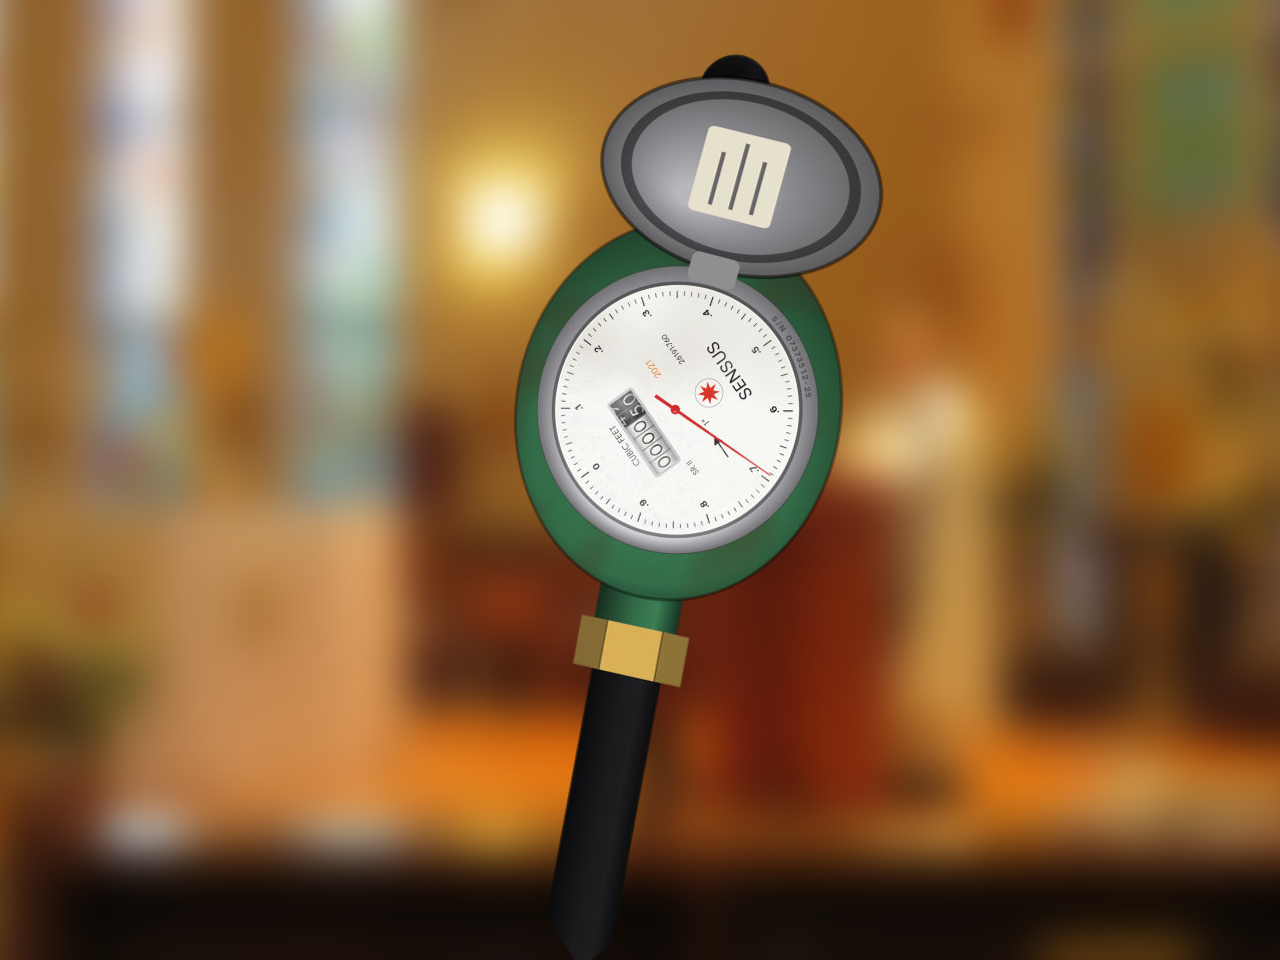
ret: 49.69,ft³
